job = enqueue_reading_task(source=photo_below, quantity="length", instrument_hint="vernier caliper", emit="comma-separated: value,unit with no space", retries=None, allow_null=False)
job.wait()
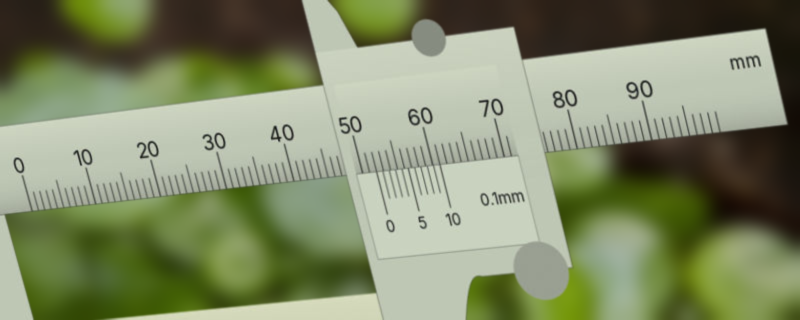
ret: 52.0,mm
